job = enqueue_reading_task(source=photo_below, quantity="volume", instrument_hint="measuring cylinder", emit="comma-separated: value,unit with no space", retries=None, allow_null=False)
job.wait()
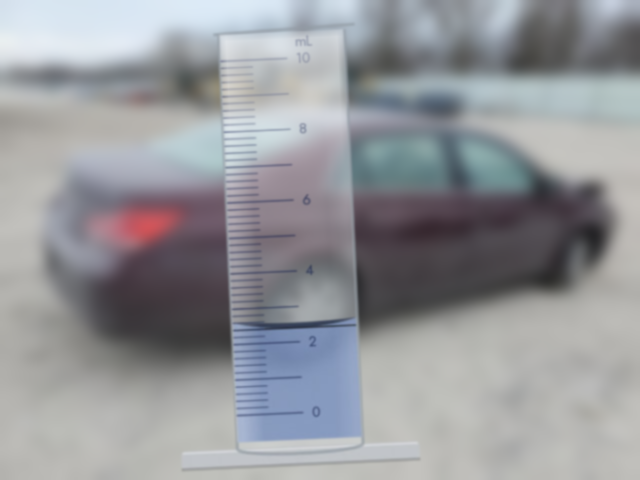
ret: 2.4,mL
